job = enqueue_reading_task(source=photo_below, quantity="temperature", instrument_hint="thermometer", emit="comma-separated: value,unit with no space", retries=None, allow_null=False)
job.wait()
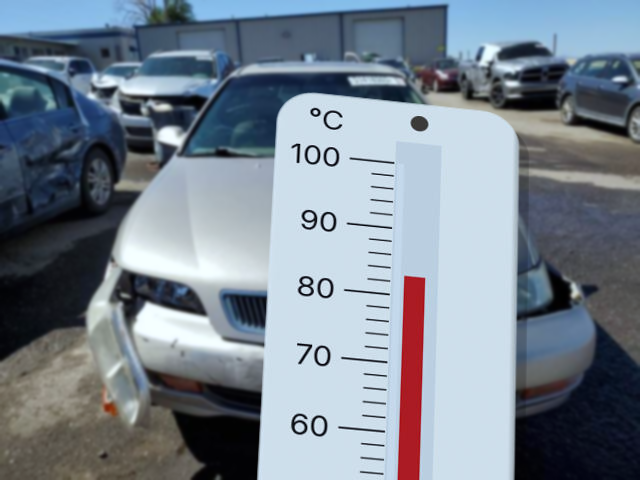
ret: 83,°C
